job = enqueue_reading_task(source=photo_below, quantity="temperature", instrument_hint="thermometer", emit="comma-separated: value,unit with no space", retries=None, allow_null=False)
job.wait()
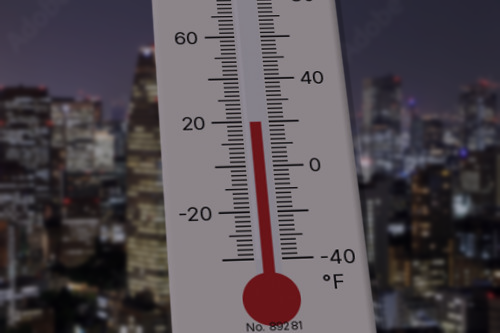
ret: 20,°F
